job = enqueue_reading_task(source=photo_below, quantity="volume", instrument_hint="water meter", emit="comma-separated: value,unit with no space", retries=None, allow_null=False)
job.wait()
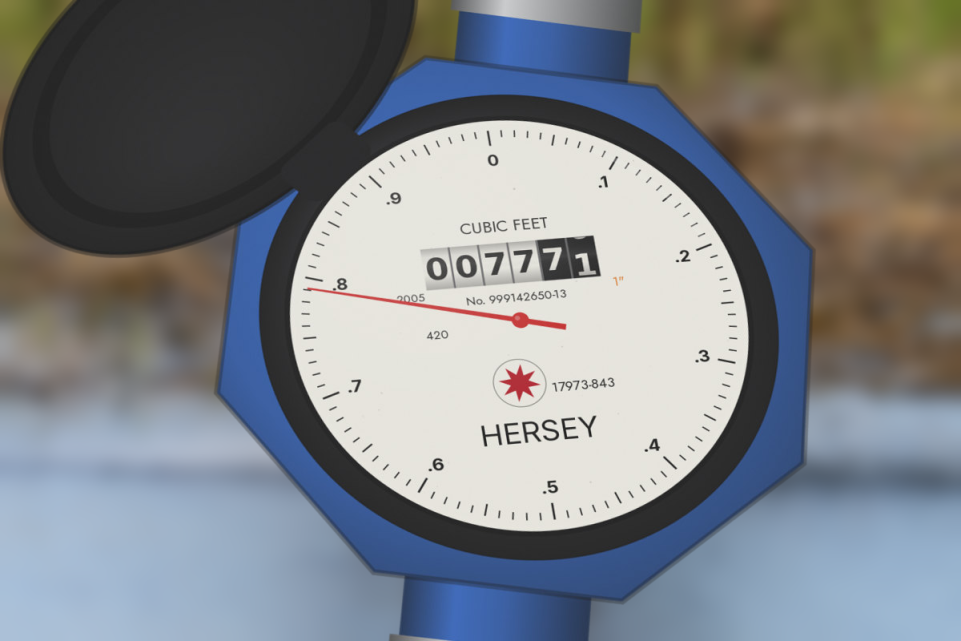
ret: 7770.79,ft³
